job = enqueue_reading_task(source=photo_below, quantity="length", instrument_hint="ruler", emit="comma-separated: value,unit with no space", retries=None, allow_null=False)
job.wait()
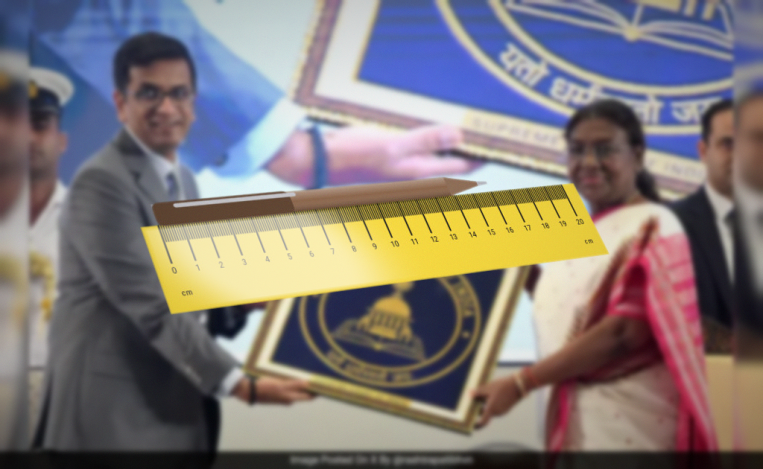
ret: 16,cm
